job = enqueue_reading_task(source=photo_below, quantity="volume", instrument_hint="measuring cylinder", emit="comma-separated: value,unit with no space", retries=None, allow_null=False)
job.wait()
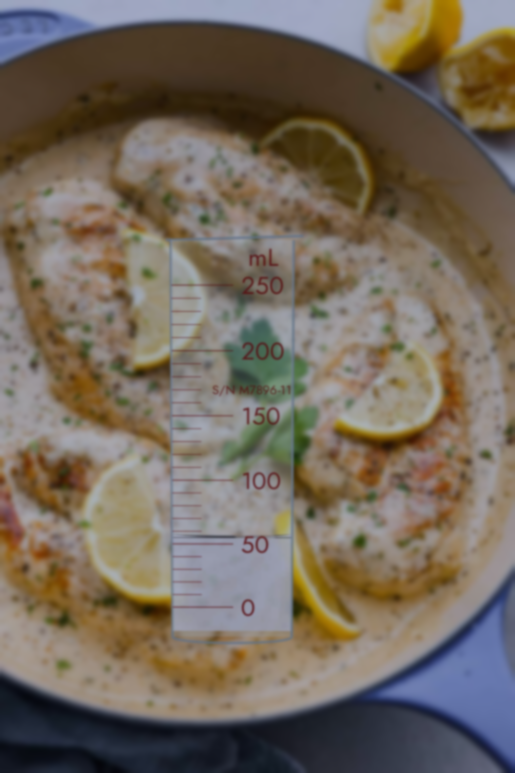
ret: 55,mL
